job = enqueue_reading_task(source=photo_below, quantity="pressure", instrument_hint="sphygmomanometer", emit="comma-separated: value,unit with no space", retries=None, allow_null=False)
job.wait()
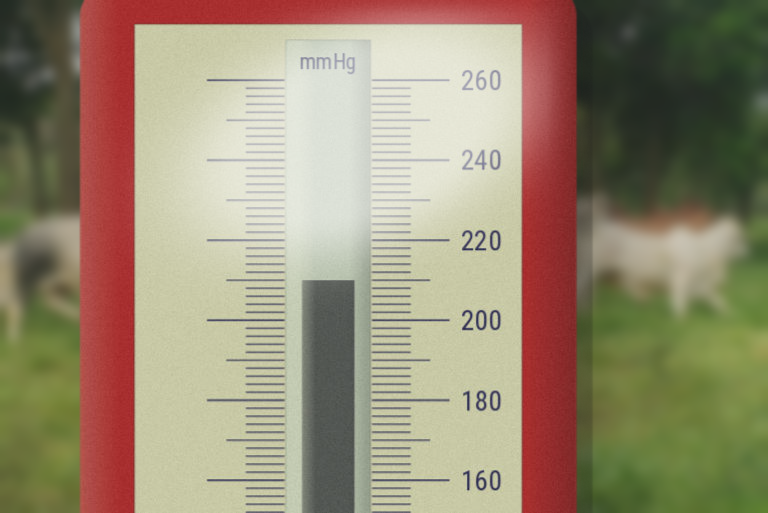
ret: 210,mmHg
